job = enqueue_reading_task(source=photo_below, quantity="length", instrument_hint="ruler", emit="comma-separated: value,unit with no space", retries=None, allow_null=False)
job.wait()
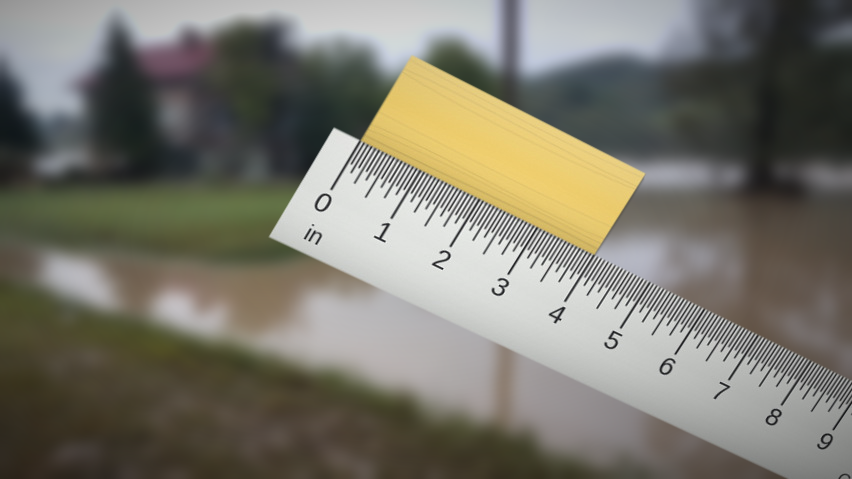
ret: 4,in
